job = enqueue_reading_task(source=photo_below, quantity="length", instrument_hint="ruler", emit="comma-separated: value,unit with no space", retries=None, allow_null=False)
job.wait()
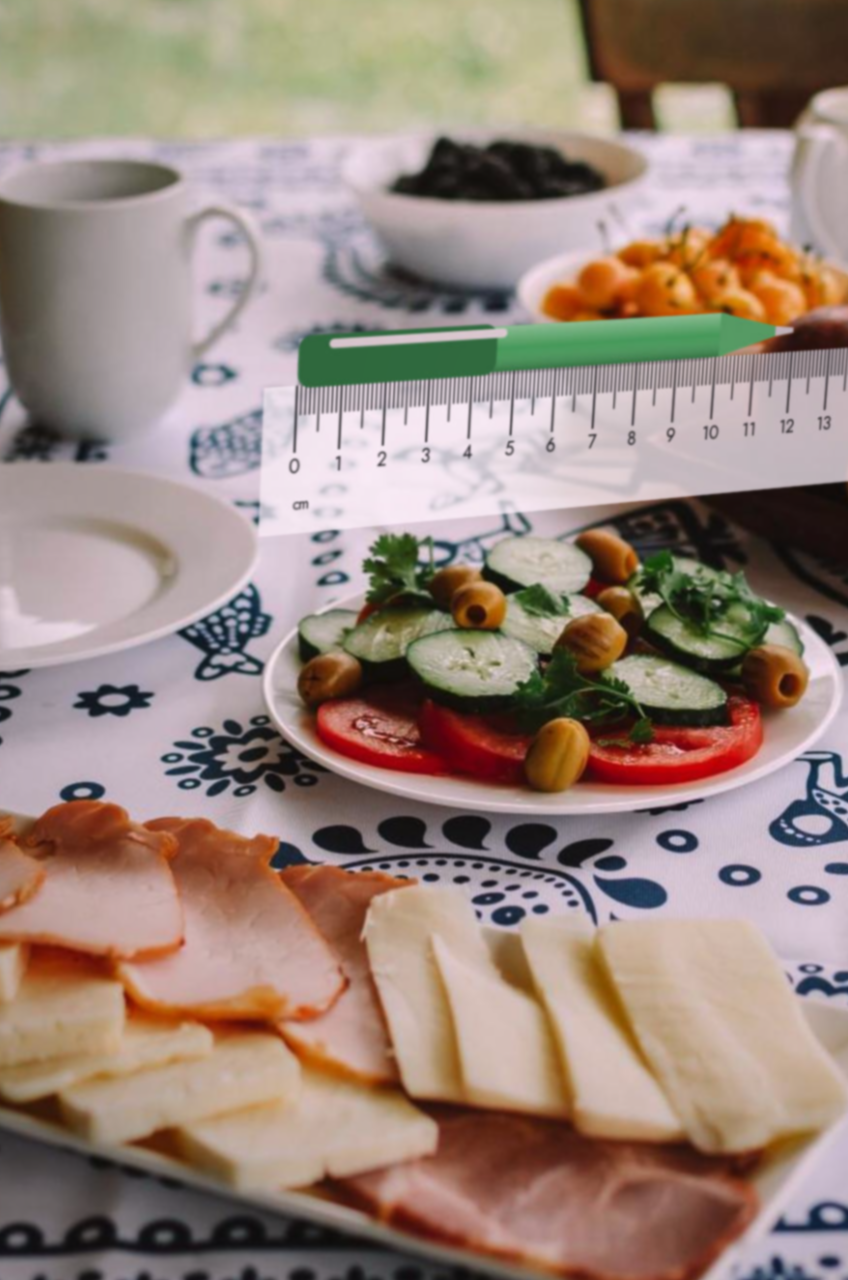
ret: 12,cm
